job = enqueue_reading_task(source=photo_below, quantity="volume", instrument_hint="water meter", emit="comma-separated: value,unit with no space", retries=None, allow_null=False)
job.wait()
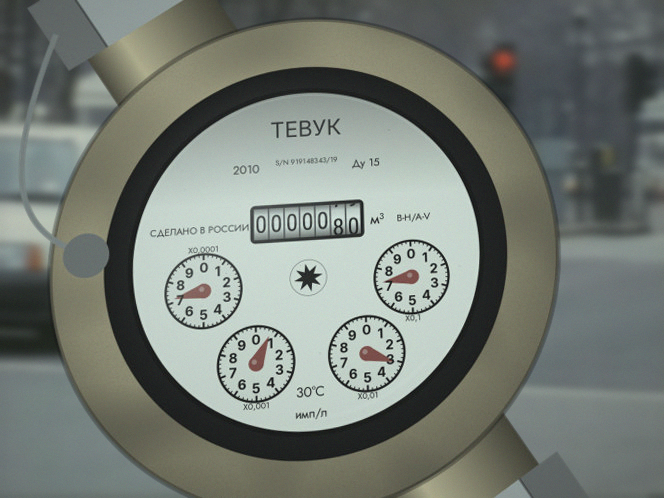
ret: 79.7307,m³
